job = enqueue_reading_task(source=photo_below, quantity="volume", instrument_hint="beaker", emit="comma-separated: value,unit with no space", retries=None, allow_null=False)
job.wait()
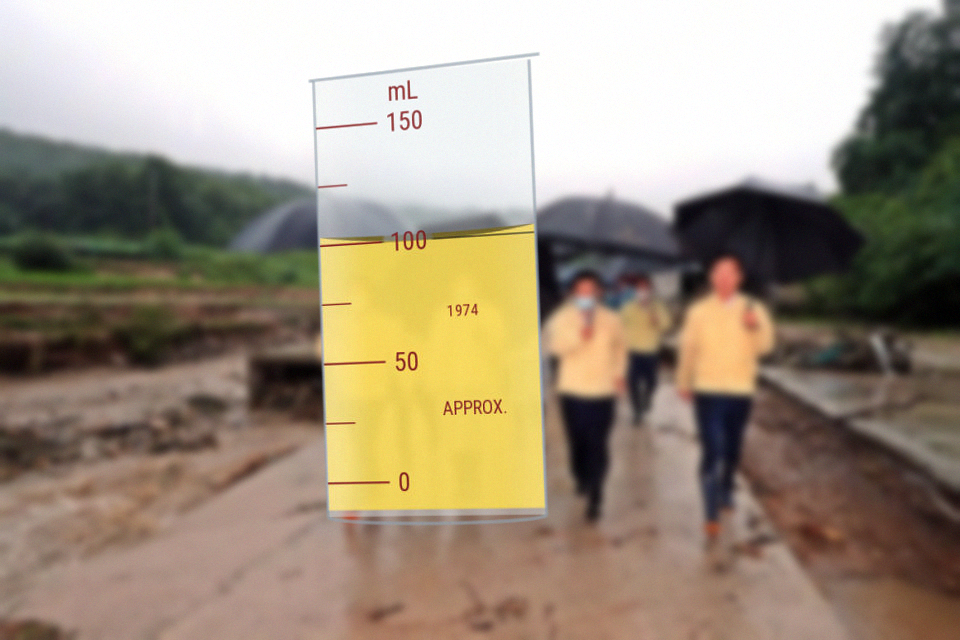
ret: 100,mL
